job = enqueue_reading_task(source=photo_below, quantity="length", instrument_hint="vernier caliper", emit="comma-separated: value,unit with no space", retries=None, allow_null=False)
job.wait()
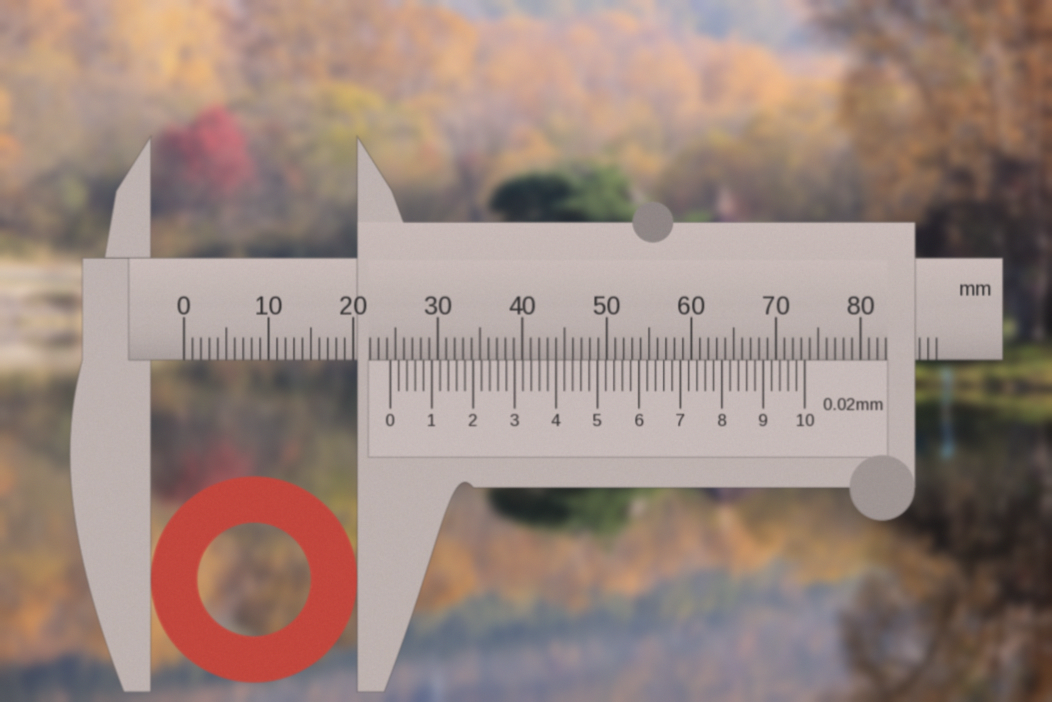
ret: 24.4,mm
